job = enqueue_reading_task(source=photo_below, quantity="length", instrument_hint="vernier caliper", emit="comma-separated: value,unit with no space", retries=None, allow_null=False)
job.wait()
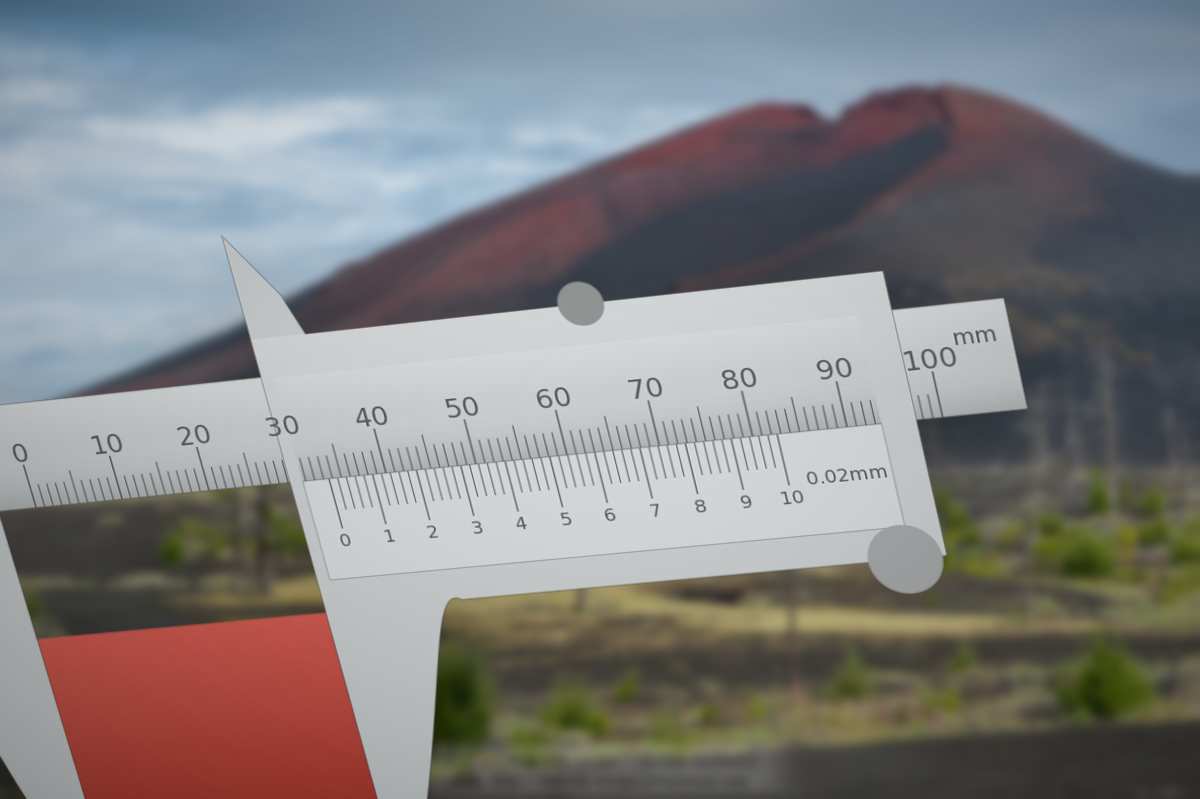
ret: 33.6,mm
